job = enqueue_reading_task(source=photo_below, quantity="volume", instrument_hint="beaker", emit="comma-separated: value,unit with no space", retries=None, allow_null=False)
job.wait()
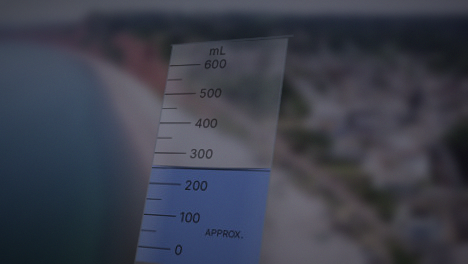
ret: 250,mL
